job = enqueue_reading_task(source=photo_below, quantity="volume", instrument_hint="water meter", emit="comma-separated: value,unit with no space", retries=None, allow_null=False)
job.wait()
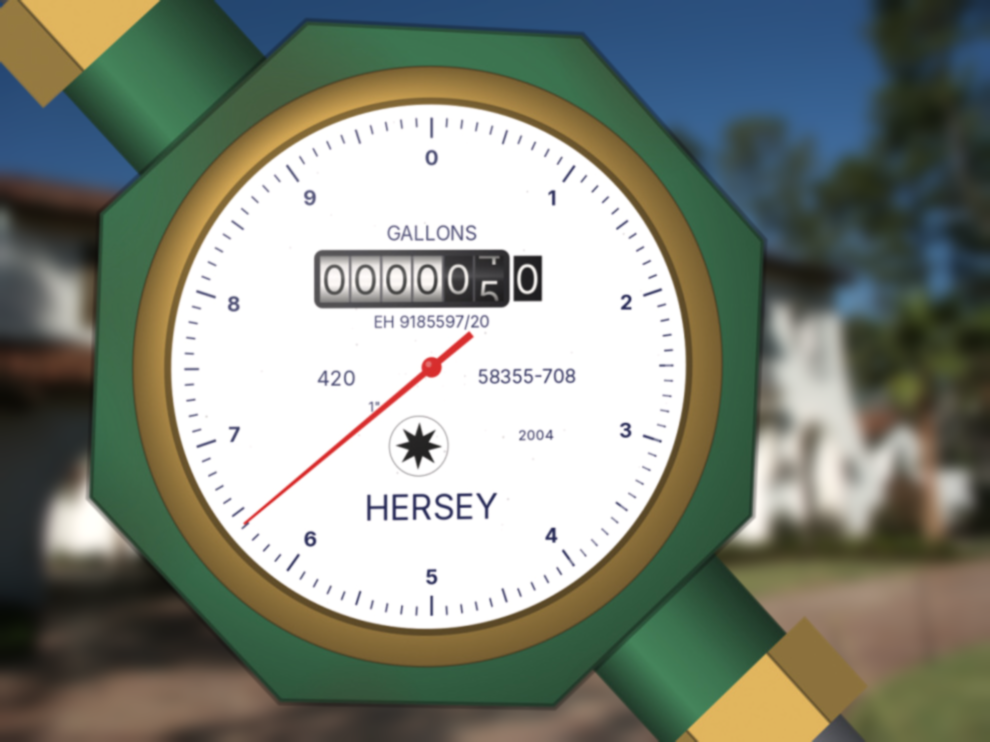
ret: 46.4,gal
